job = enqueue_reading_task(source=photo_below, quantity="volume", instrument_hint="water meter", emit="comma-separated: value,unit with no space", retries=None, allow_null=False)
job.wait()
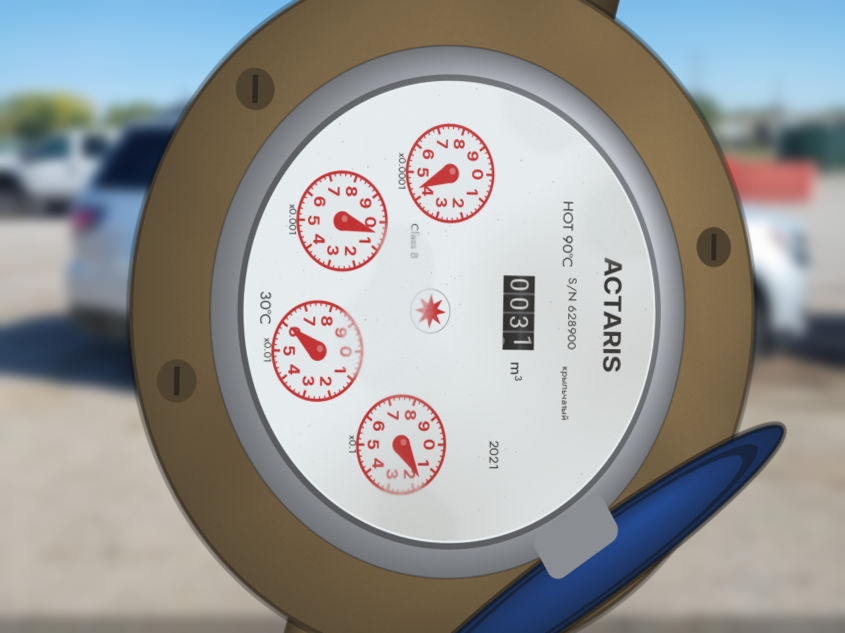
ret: 31.1604,m³
